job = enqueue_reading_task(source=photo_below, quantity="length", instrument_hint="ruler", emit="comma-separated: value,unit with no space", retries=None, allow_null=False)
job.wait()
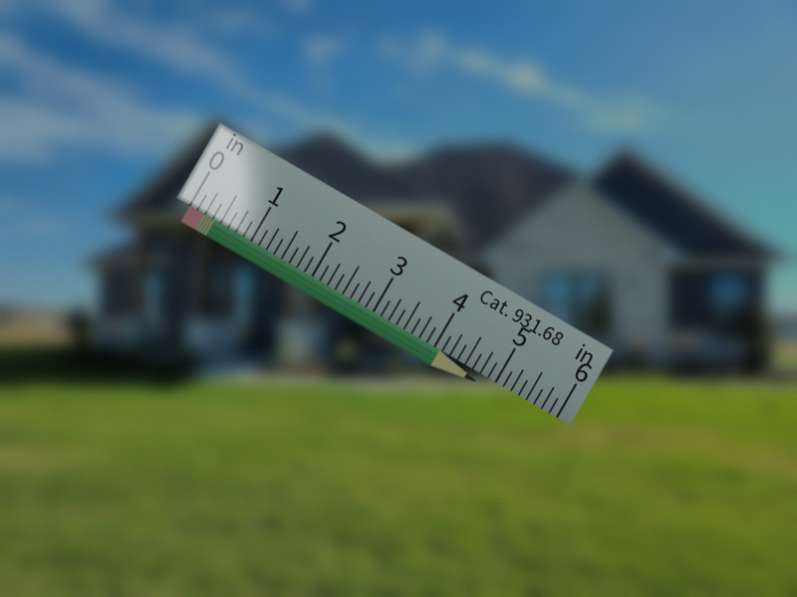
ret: 4.75,in
